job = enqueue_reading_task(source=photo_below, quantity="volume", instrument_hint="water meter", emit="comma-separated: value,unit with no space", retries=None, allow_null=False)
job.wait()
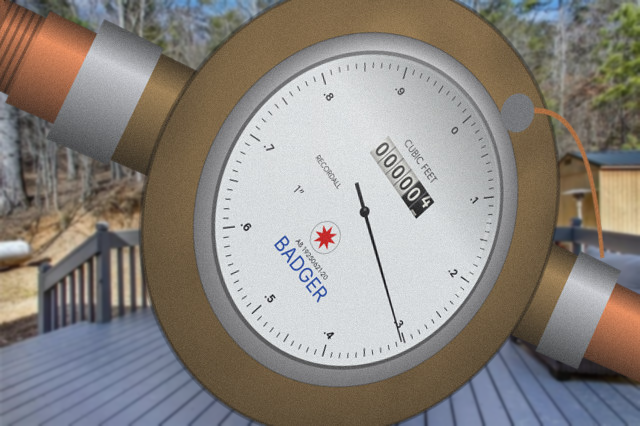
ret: 4.30,ft³
